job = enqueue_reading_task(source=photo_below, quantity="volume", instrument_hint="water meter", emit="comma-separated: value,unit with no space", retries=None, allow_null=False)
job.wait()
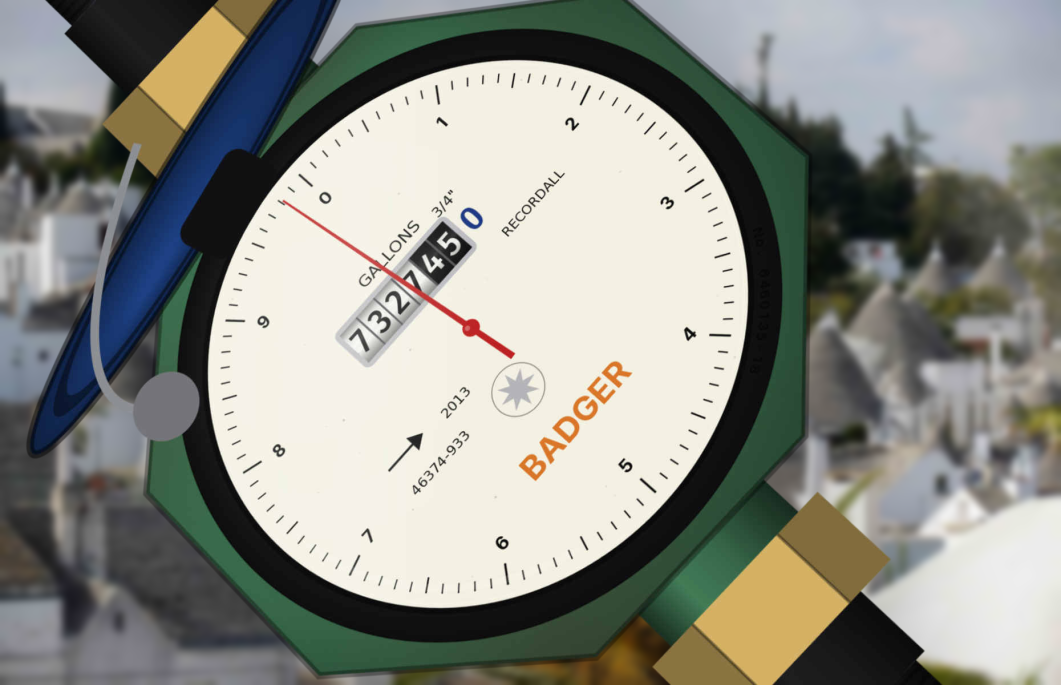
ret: 7327449.8,gal
